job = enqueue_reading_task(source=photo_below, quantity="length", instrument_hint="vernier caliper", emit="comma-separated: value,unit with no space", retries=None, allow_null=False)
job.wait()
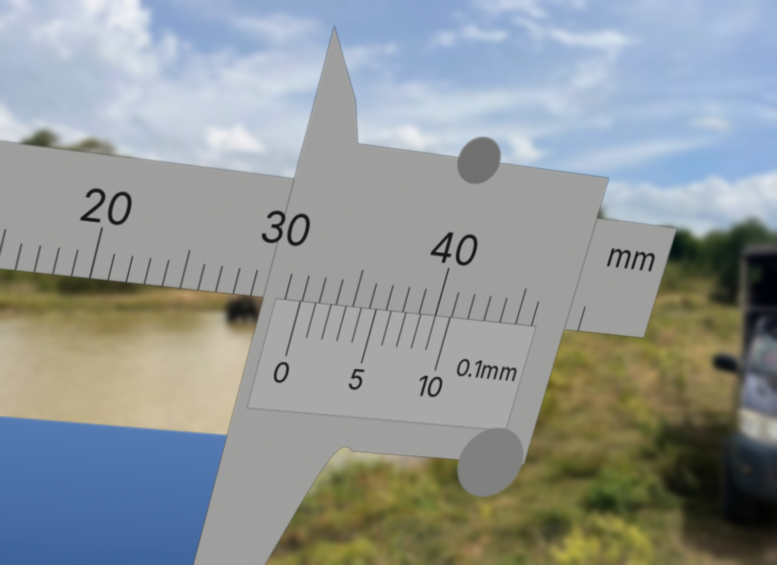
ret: 31.9,mm
